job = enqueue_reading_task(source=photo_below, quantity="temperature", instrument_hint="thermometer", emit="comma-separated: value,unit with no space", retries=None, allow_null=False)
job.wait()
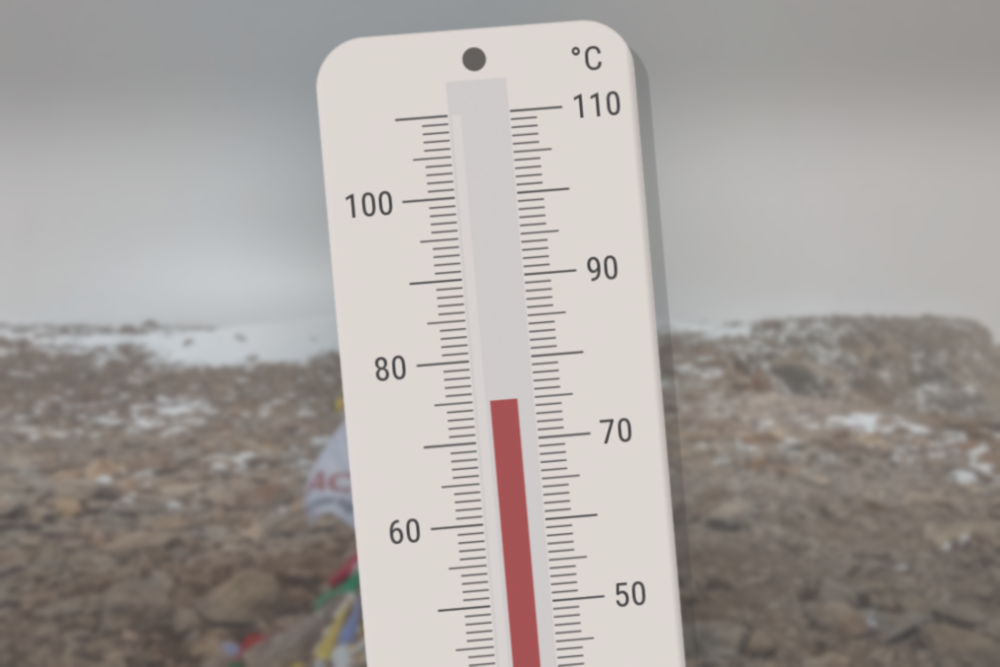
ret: 75,°C
